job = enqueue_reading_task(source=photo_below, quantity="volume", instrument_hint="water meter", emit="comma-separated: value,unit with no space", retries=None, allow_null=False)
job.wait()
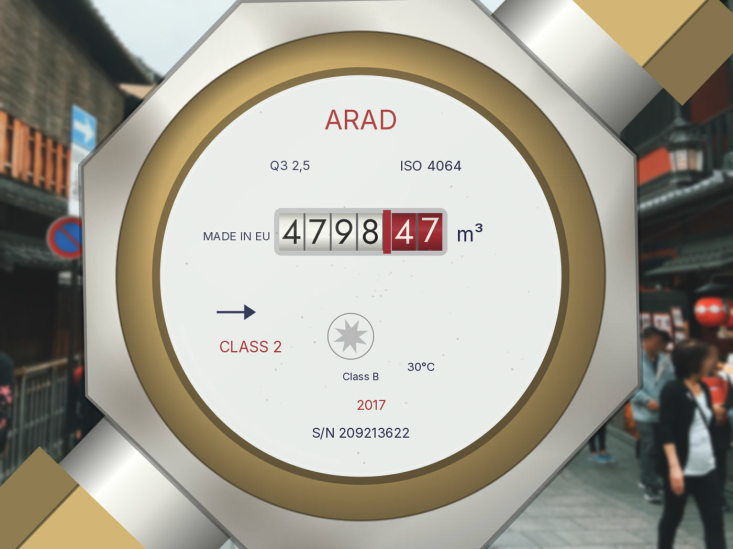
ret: 4798.47,m³
